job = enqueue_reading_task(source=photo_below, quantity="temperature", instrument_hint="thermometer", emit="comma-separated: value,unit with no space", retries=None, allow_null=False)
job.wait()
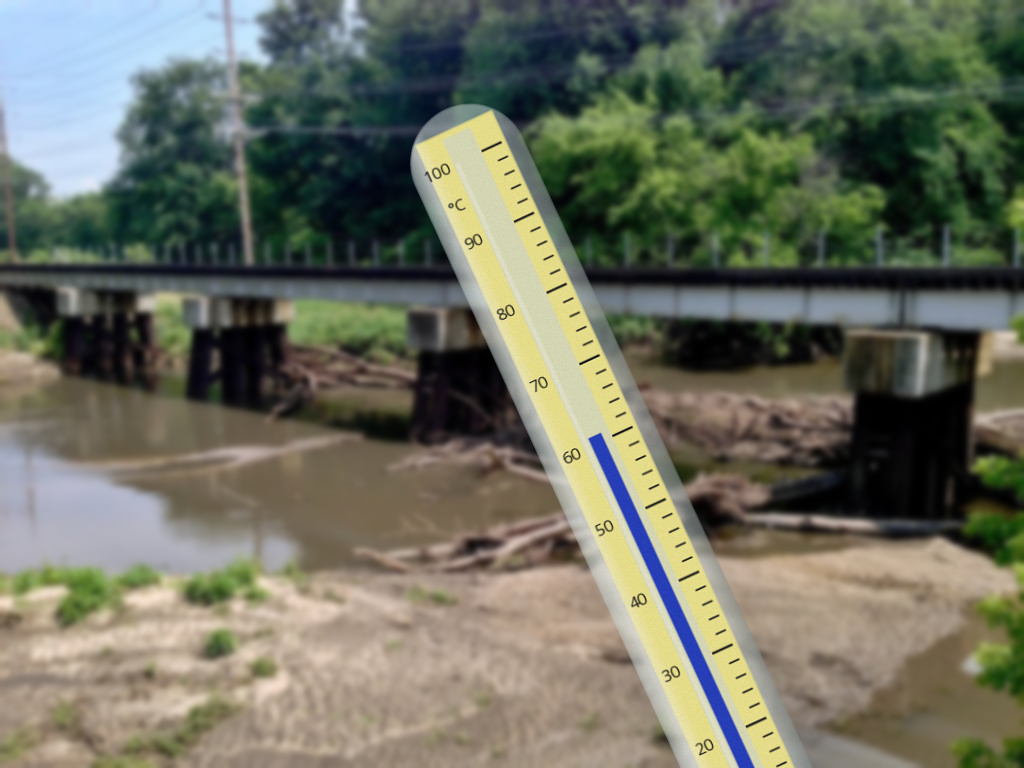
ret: 61,°C
